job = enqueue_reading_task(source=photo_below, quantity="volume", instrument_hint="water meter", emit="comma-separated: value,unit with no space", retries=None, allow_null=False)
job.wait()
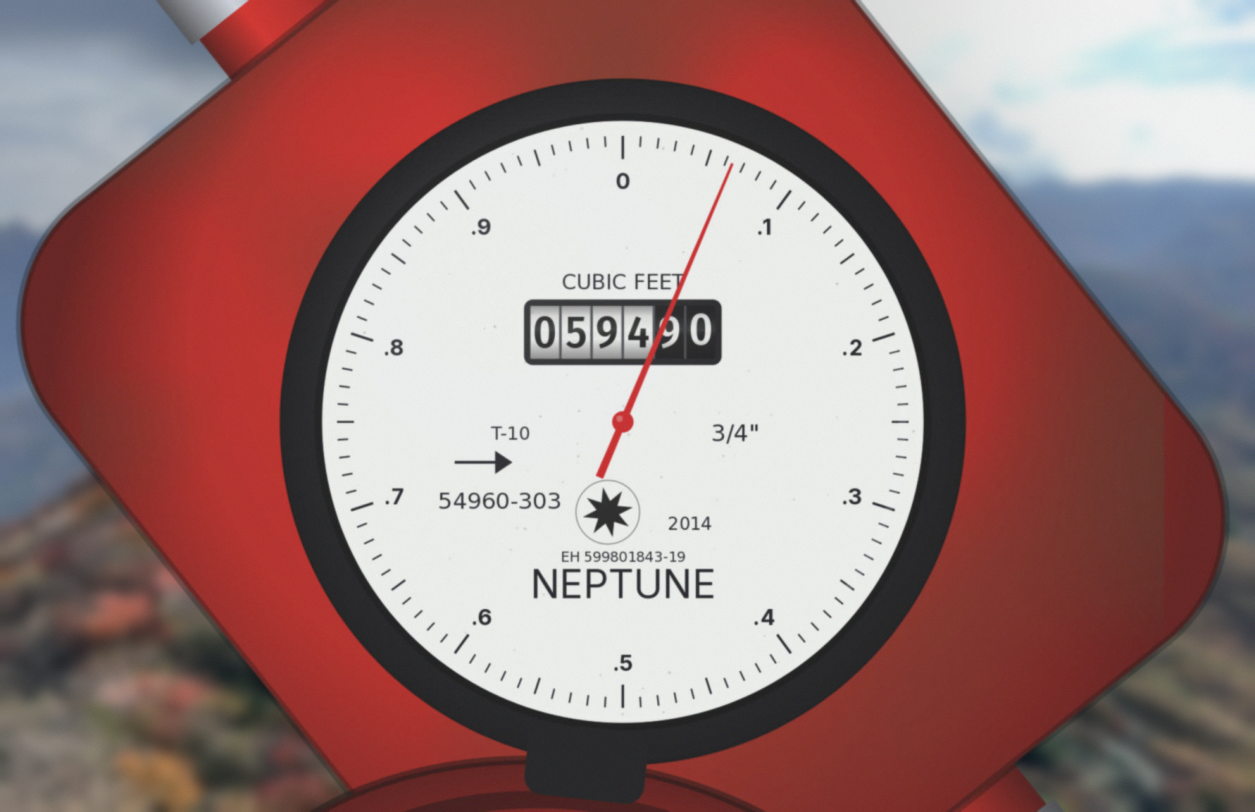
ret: 59490.06,ft³
